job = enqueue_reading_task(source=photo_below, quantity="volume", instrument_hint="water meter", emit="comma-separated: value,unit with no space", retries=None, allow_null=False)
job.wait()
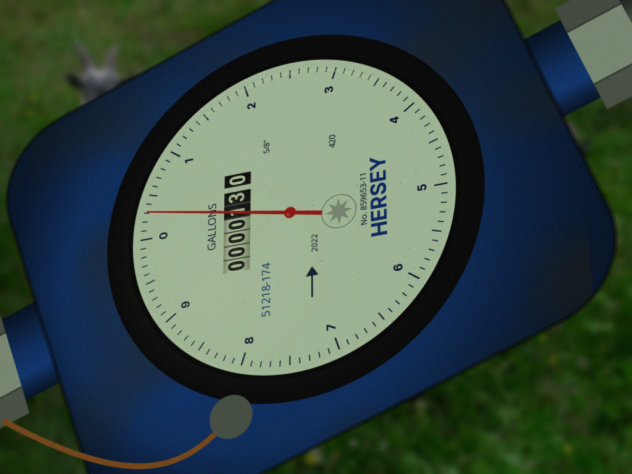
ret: 130.3,gal
